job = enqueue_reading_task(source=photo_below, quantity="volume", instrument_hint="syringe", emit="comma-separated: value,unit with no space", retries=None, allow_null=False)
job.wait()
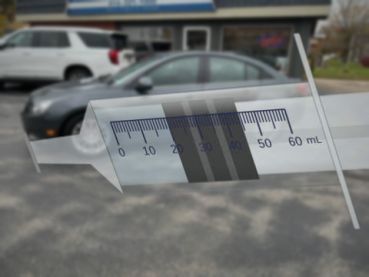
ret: 20,mL
